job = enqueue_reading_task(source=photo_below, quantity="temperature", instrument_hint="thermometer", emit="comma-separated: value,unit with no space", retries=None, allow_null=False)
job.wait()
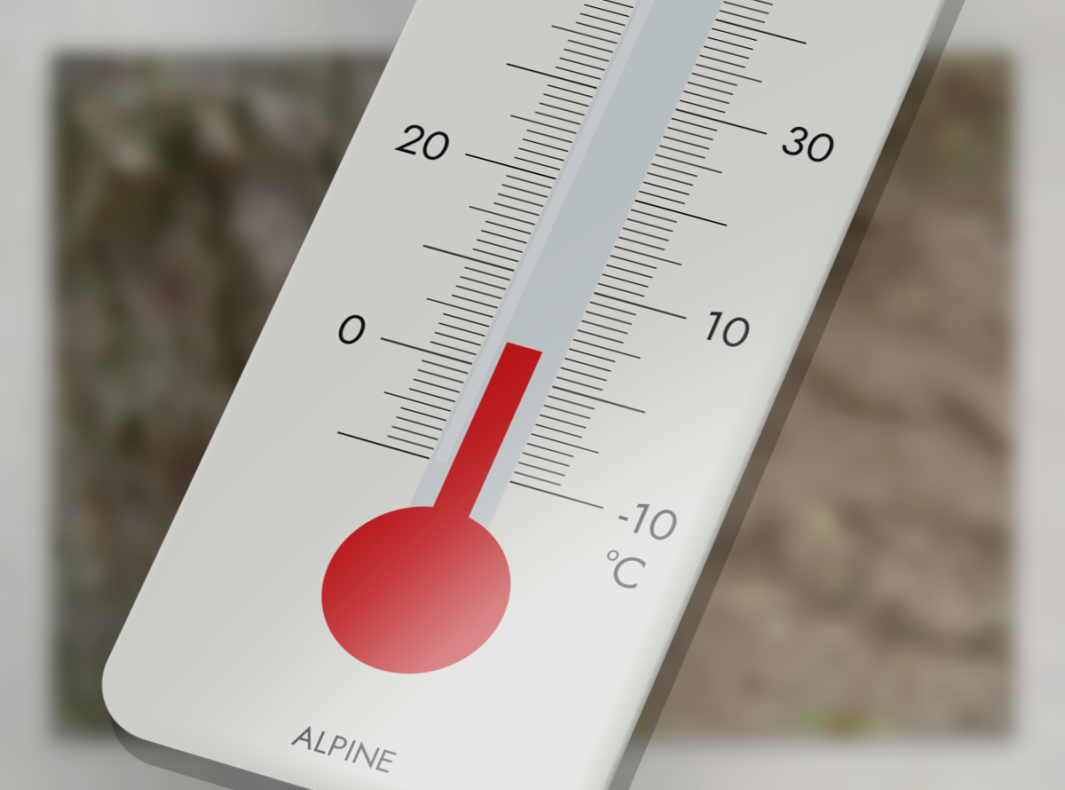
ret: 3,°C
